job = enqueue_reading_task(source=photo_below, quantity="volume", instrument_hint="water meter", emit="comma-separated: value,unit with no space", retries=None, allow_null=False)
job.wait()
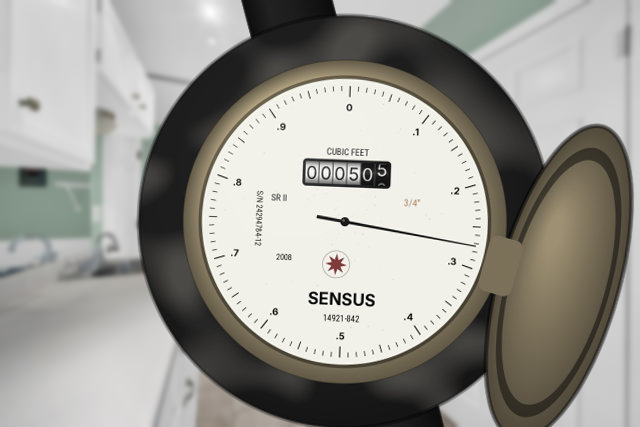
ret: 505.27,ft³
